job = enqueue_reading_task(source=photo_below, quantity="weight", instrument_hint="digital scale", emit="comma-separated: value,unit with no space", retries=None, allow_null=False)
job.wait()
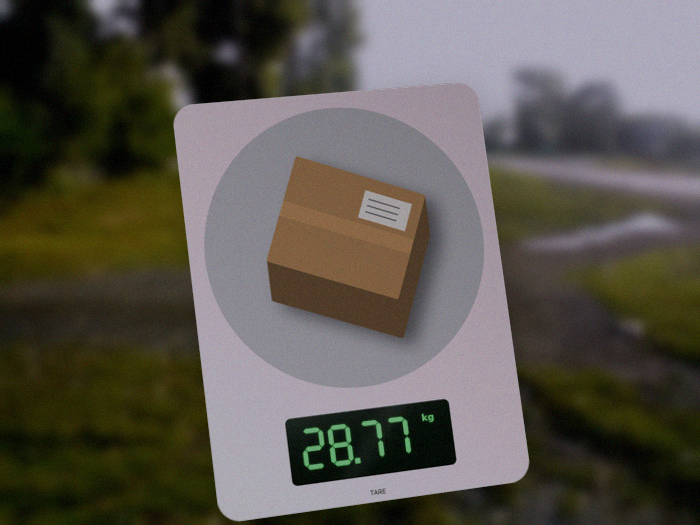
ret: 28.77,kg
